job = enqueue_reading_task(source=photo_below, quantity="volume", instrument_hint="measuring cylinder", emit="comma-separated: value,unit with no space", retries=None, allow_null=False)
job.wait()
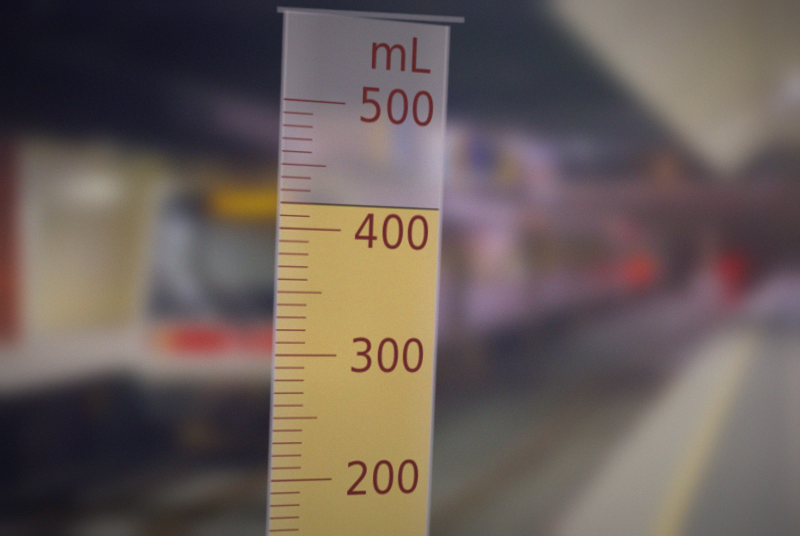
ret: 420,mL
